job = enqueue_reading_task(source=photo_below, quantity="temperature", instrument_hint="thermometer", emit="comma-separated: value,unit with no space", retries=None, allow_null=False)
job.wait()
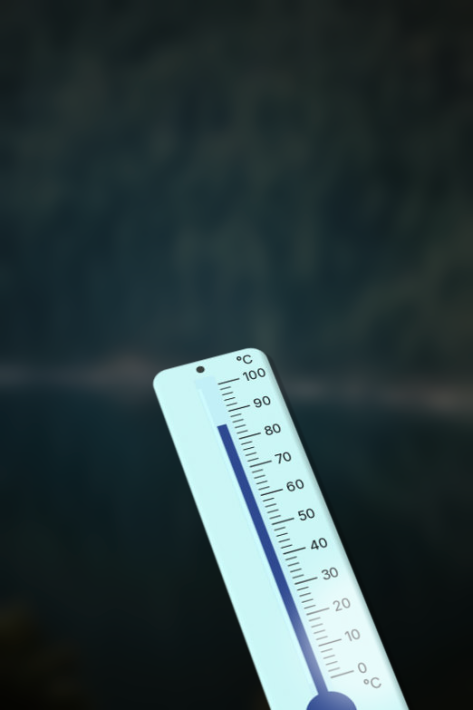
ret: 86,°C
